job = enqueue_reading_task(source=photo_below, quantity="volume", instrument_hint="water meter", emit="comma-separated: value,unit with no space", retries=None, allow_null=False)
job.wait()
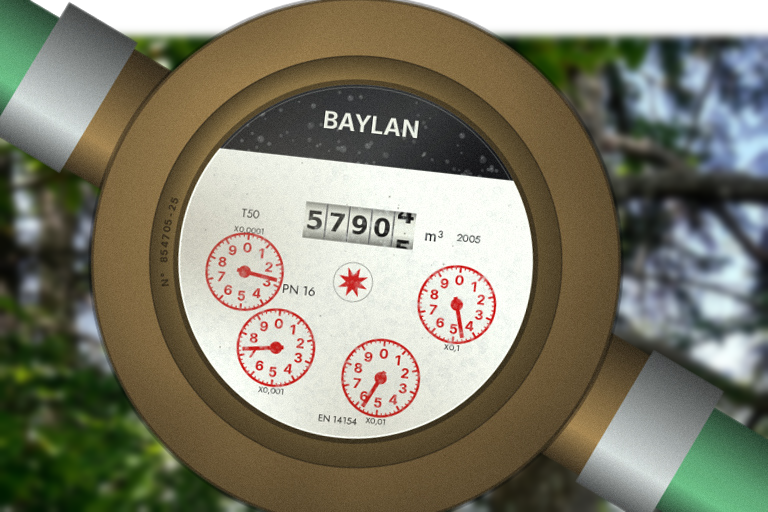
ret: 57904.4572,m³
